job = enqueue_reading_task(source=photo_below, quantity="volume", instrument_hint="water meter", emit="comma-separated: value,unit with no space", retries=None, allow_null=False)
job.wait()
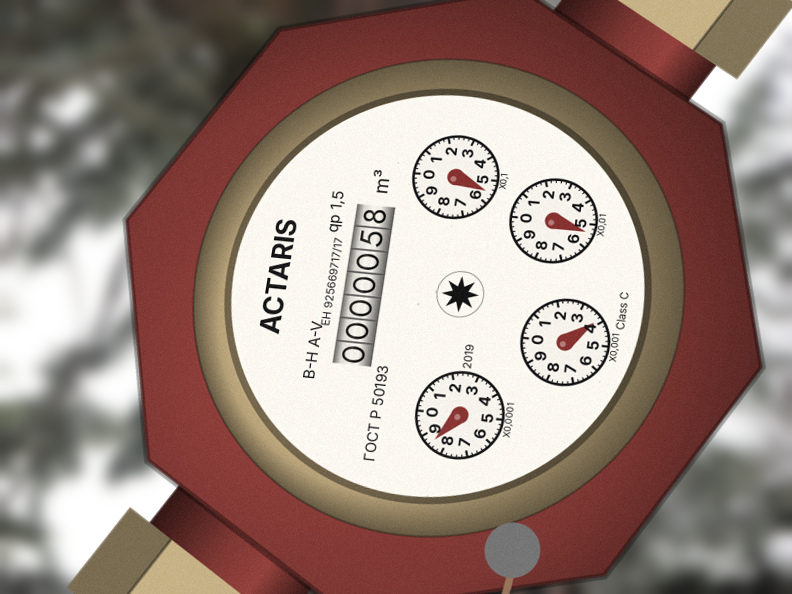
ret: 58.5538,m³
